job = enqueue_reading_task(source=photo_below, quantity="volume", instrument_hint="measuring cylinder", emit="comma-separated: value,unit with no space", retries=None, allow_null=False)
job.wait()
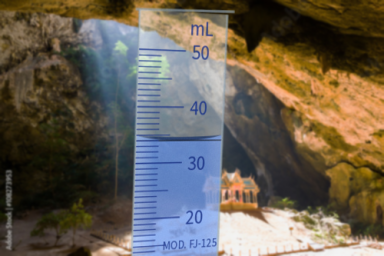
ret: 34,mL
